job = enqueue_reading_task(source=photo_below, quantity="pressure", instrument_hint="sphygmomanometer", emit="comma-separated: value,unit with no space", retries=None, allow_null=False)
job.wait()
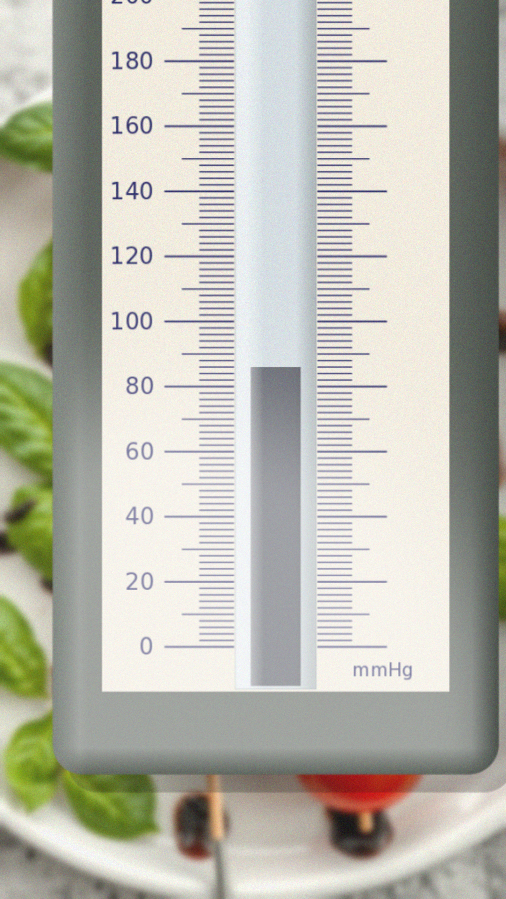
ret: 86,mmHg
